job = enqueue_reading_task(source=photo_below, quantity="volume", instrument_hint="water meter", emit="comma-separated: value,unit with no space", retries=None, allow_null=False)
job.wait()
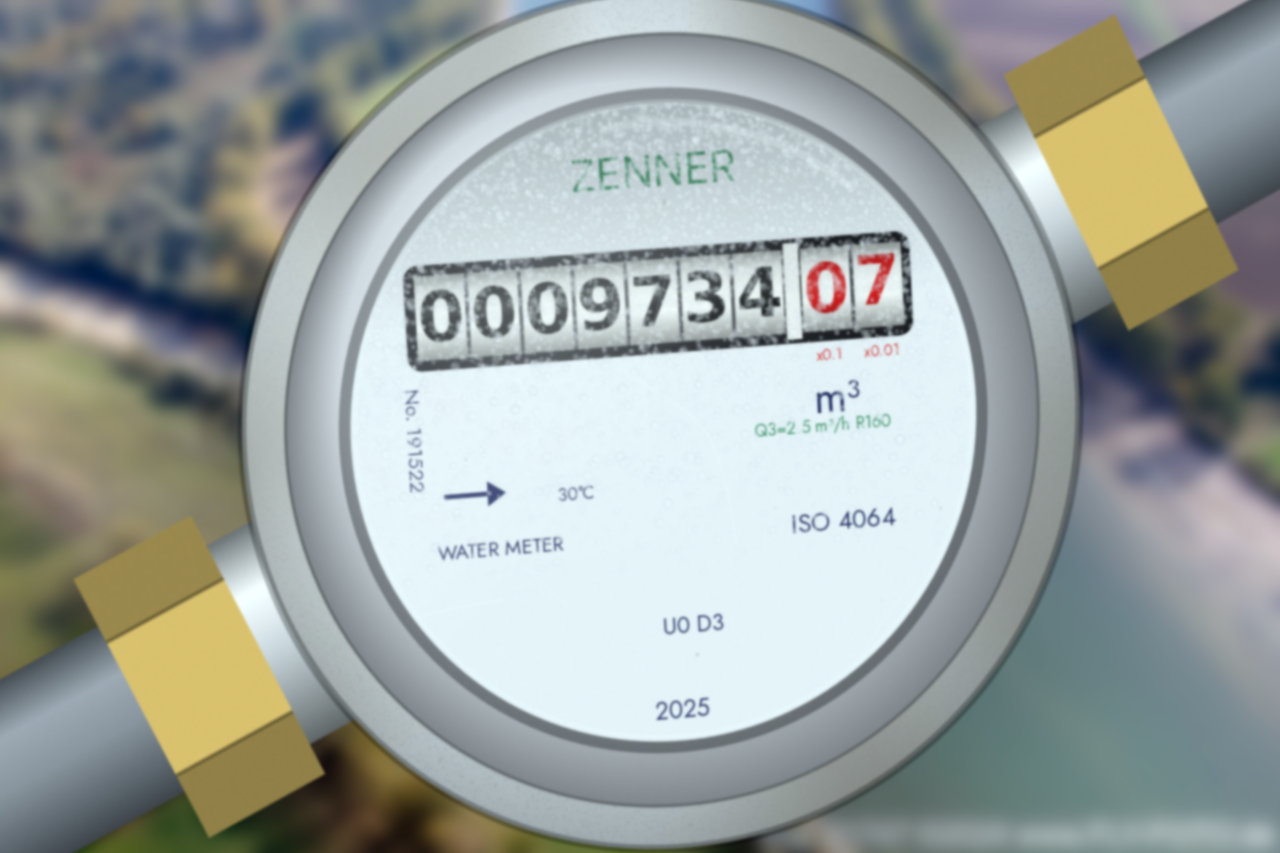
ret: 9734.07,m³
